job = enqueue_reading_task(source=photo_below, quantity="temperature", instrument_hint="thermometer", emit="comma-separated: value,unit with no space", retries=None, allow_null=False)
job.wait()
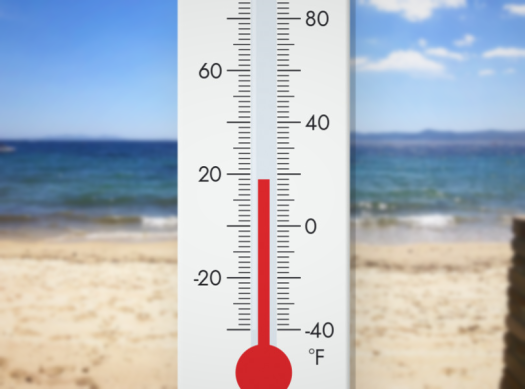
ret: 18,°F
